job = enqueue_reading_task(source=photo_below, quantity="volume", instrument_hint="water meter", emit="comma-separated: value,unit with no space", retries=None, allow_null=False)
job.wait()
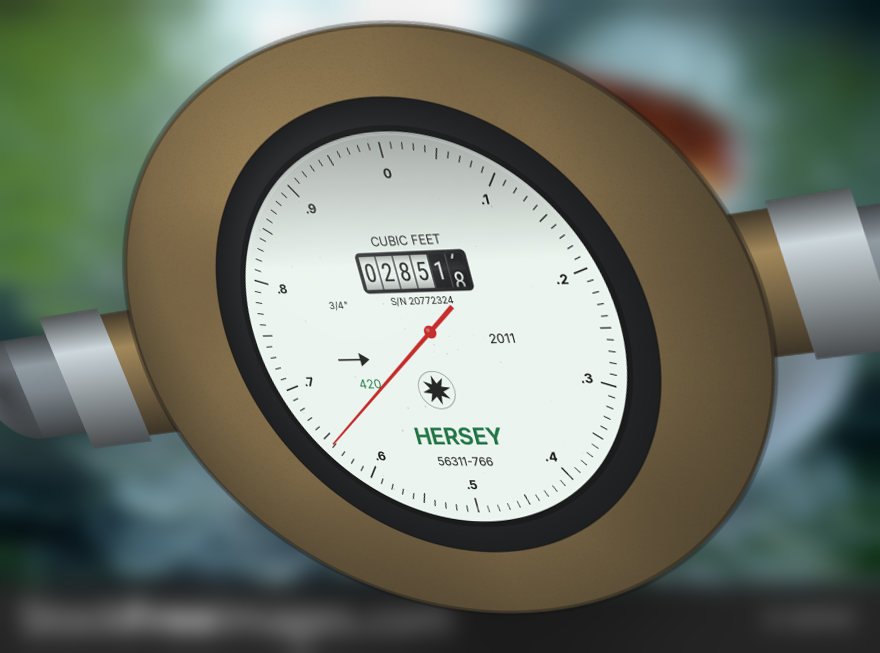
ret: 28517.64,ft³
